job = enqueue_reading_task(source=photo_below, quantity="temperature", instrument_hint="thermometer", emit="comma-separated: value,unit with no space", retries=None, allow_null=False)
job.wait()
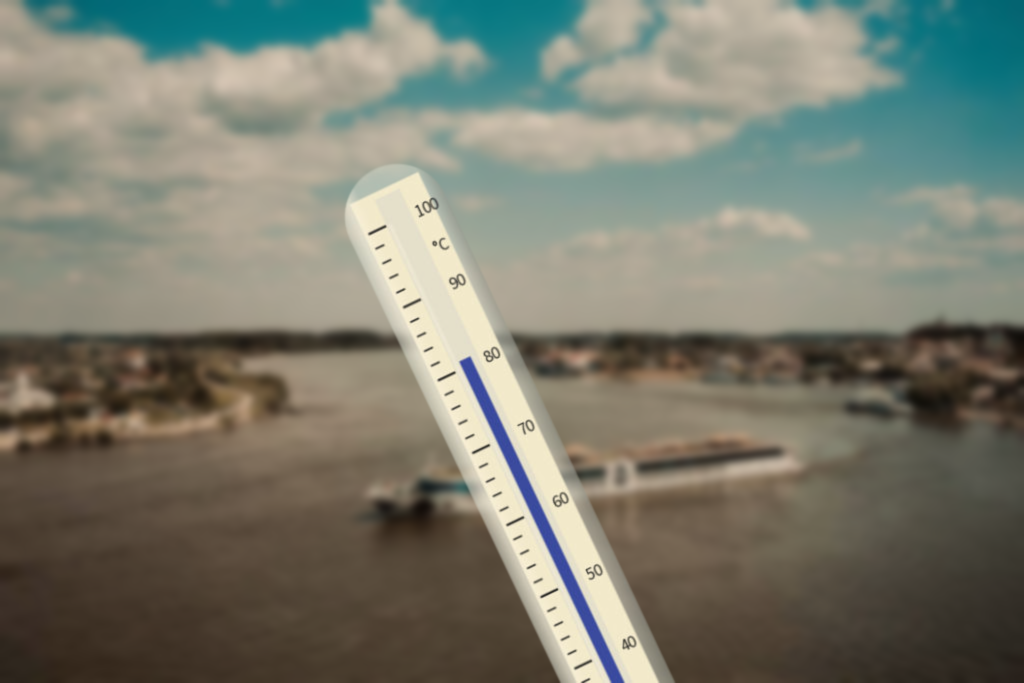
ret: 81,°C
